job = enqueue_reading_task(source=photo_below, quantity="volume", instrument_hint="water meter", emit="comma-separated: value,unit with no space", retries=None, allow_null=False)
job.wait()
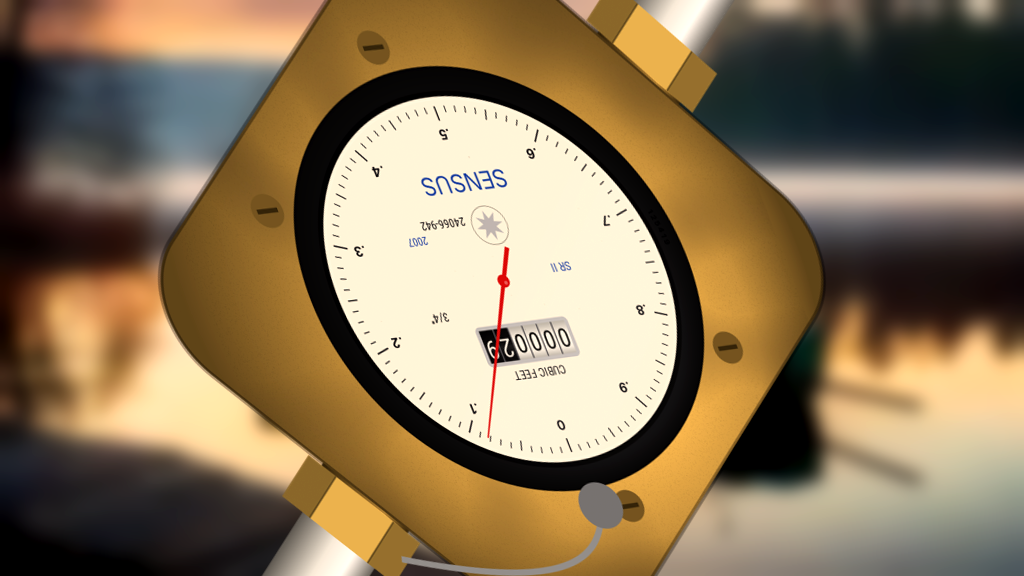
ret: 29.08,ft³
